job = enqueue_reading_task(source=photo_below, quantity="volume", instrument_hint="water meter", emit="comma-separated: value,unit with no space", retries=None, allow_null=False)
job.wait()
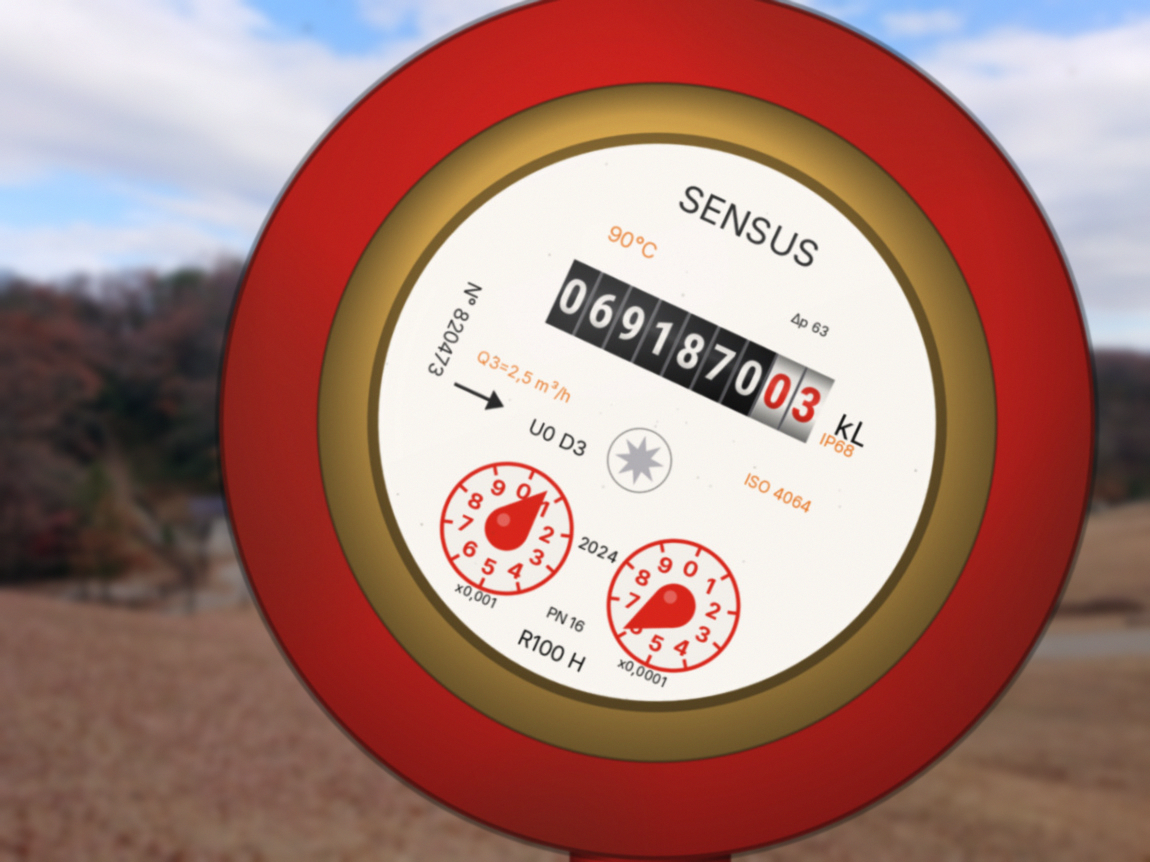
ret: 691870.0306,kL
